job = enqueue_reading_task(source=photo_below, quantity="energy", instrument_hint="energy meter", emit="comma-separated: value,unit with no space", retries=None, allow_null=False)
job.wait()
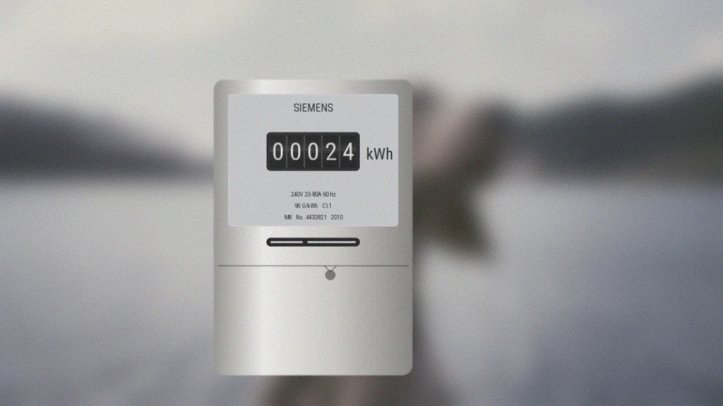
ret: 24,kWh
